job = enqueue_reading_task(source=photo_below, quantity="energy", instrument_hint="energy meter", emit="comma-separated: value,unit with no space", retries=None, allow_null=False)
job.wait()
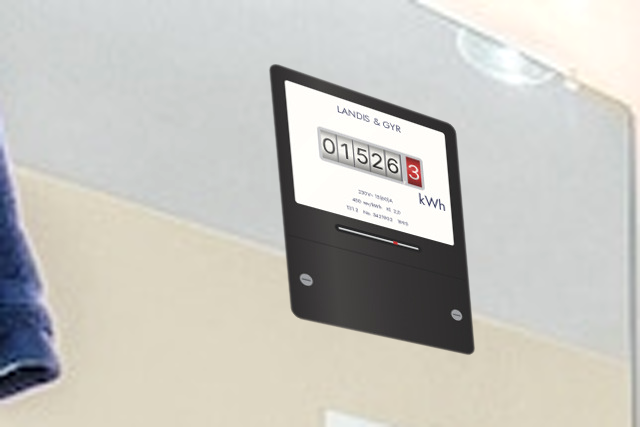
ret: 1526.3,kWh
